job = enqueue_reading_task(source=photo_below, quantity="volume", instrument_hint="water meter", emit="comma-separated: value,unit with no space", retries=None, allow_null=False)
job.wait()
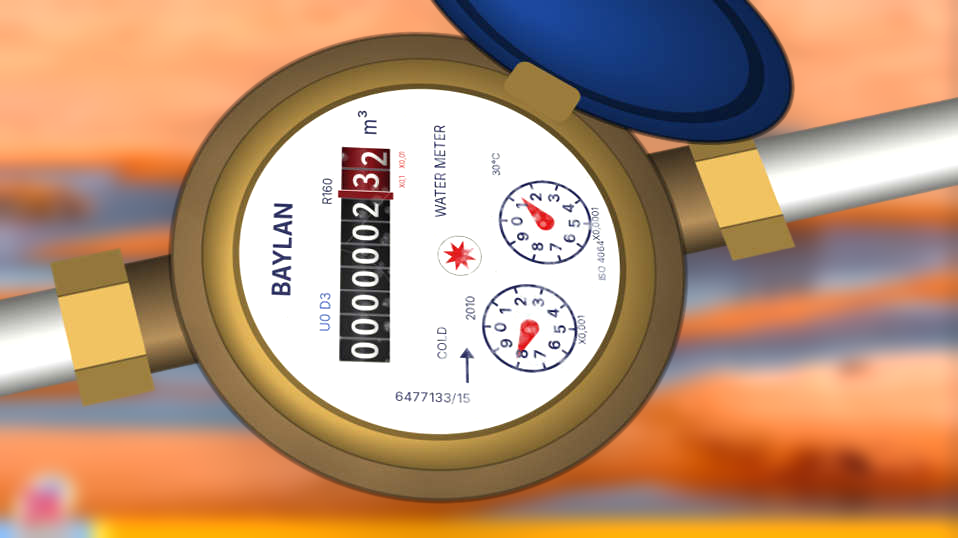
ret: 2.3181,m³
